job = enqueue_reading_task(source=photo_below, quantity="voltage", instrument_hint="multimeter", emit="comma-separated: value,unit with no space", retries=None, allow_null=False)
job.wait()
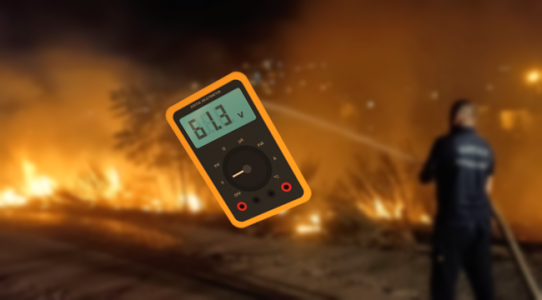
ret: 61.3,V
